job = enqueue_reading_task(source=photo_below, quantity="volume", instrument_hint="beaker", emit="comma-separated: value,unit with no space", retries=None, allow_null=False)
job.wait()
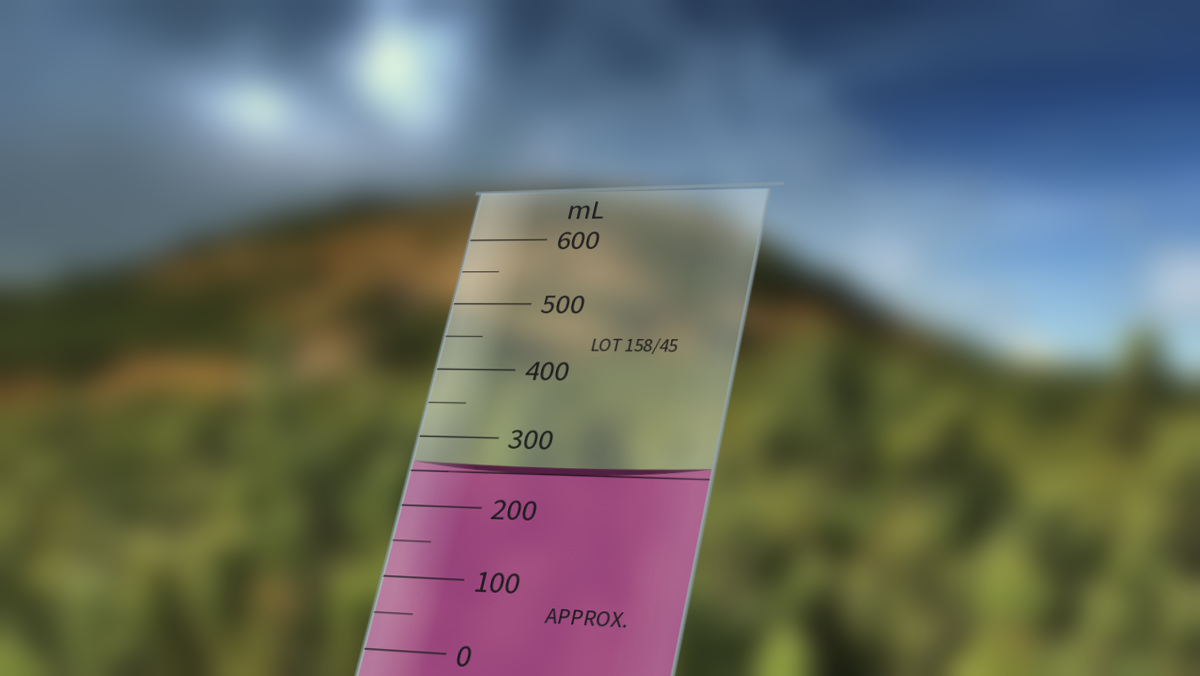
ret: 250,mL
